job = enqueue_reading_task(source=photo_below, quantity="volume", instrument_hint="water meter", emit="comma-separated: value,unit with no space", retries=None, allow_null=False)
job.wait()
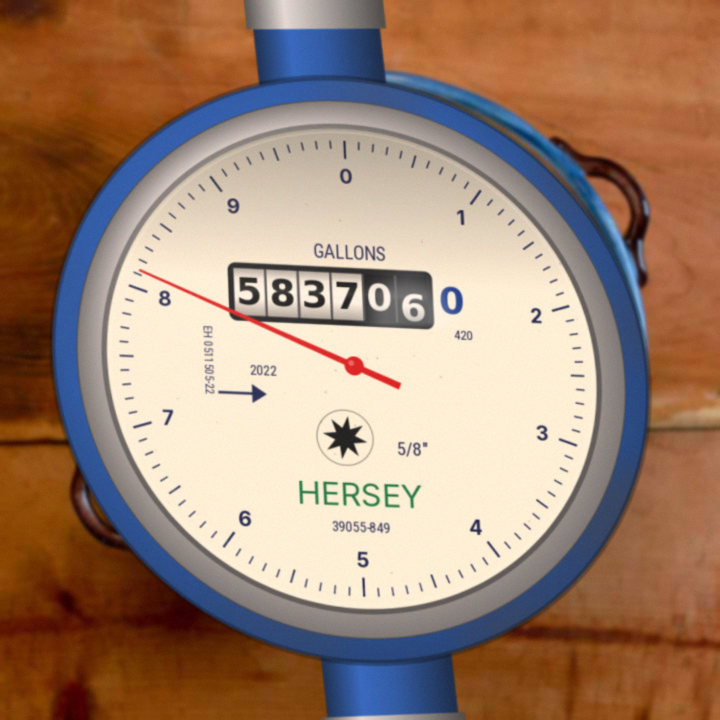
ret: 5837058.1,gal
